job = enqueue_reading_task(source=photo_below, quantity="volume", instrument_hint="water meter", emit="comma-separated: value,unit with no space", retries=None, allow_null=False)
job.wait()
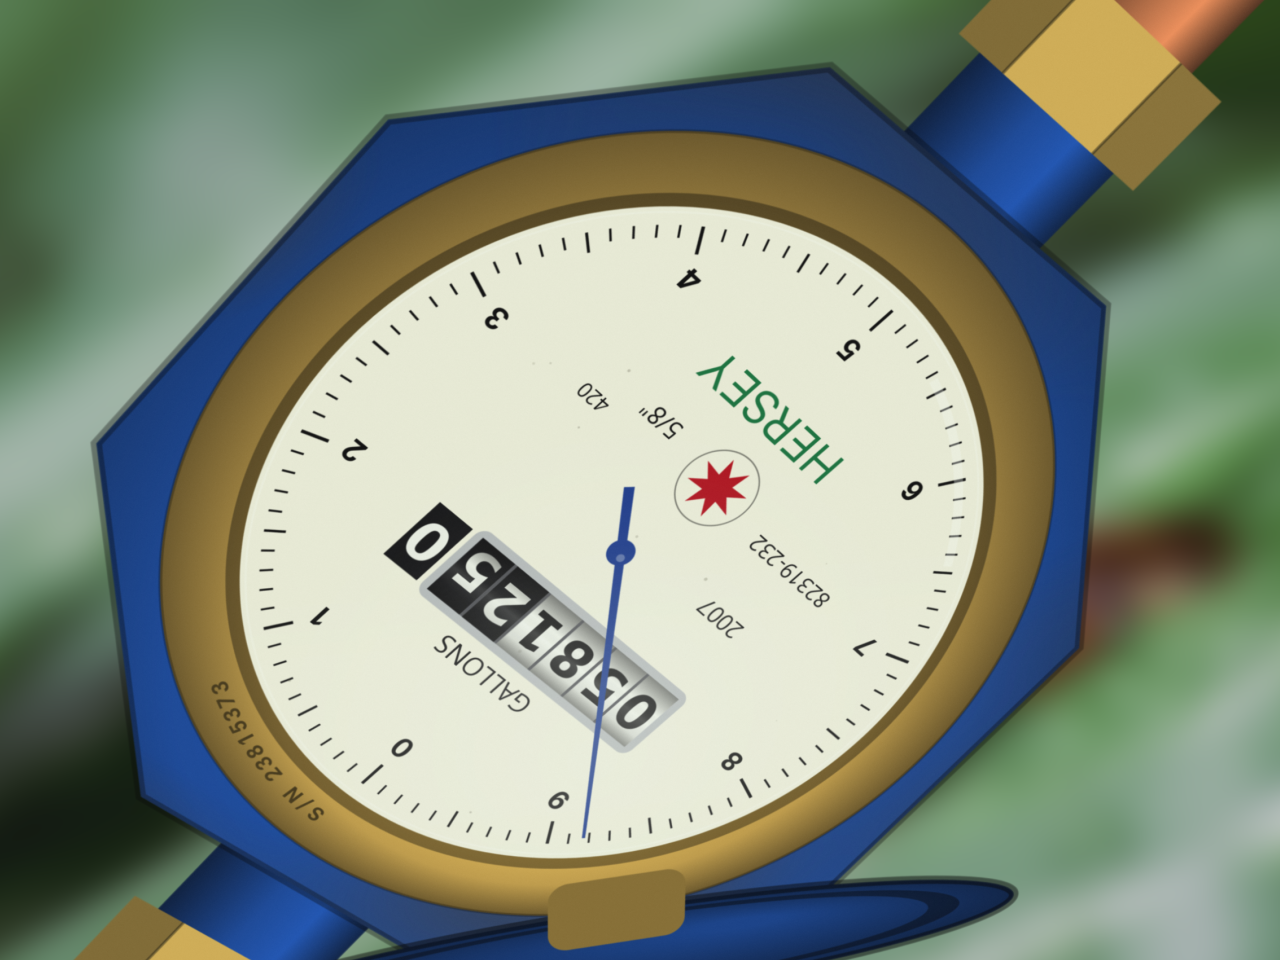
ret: 581248.8,gal
